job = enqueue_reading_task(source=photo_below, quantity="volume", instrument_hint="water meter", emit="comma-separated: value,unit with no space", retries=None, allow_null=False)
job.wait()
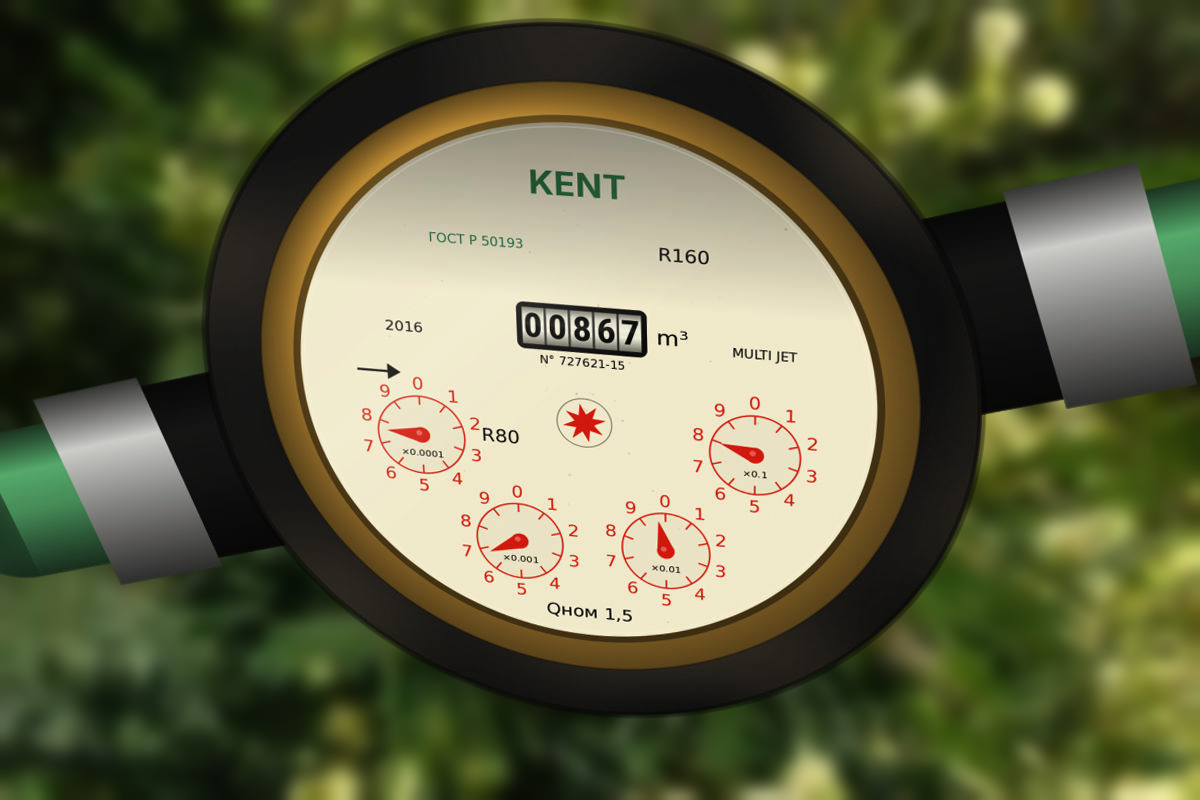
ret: 867.7967,m³
